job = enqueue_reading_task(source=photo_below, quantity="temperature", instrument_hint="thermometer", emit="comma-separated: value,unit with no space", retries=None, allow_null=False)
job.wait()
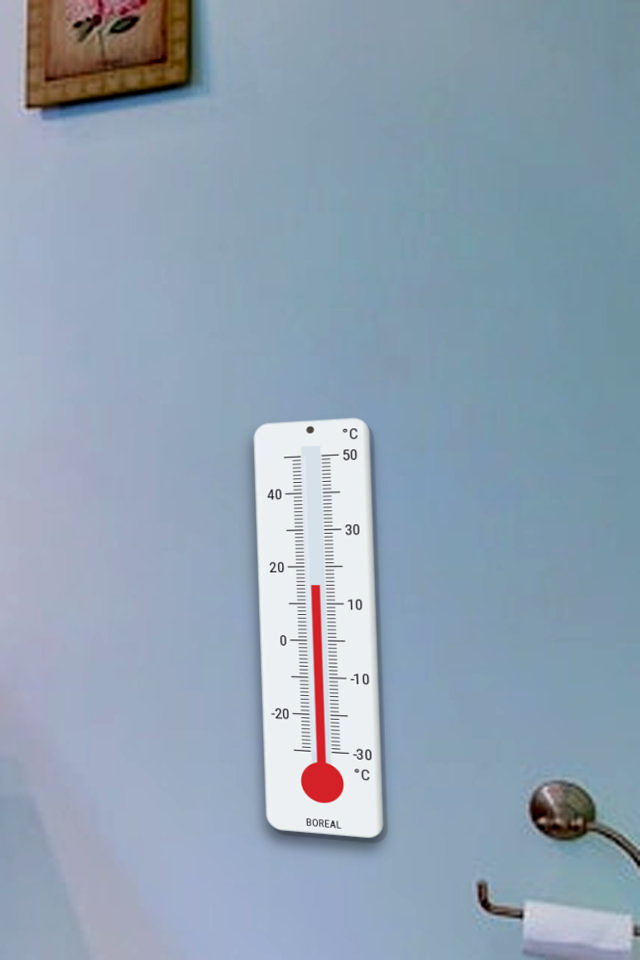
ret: 15,°C
